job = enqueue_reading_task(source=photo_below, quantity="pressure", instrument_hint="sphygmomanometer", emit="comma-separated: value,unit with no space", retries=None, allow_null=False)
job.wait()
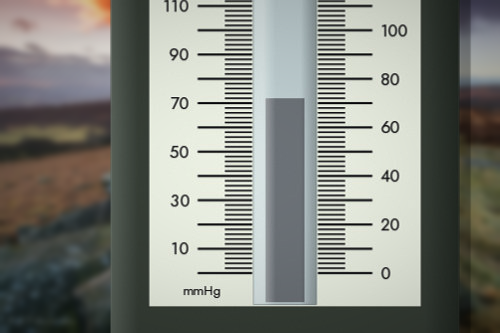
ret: 72,mmHg
